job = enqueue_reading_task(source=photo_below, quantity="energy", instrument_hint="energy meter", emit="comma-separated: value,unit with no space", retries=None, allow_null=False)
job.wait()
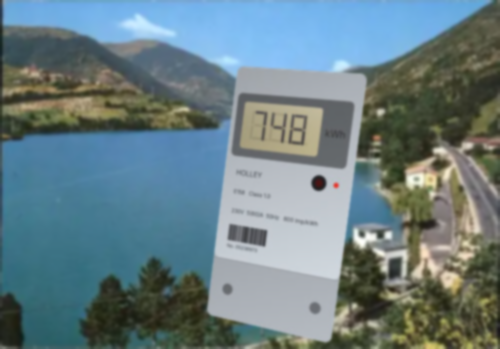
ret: 748,kWh
